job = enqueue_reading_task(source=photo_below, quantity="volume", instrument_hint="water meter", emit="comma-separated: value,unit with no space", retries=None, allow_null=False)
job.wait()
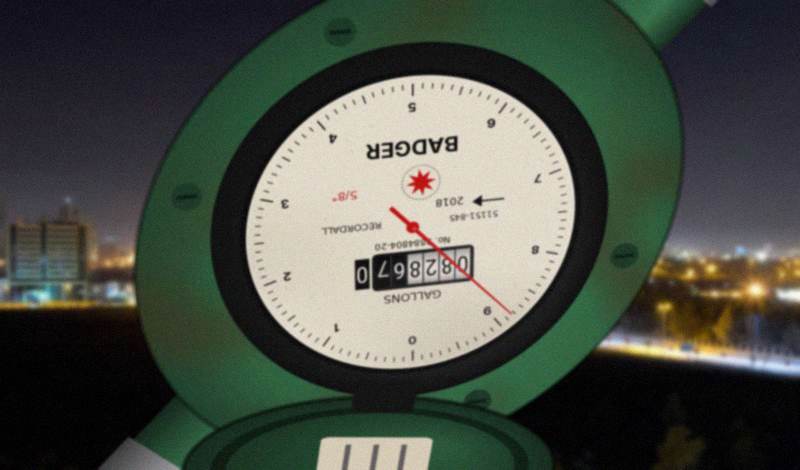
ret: 828668.8,gal
